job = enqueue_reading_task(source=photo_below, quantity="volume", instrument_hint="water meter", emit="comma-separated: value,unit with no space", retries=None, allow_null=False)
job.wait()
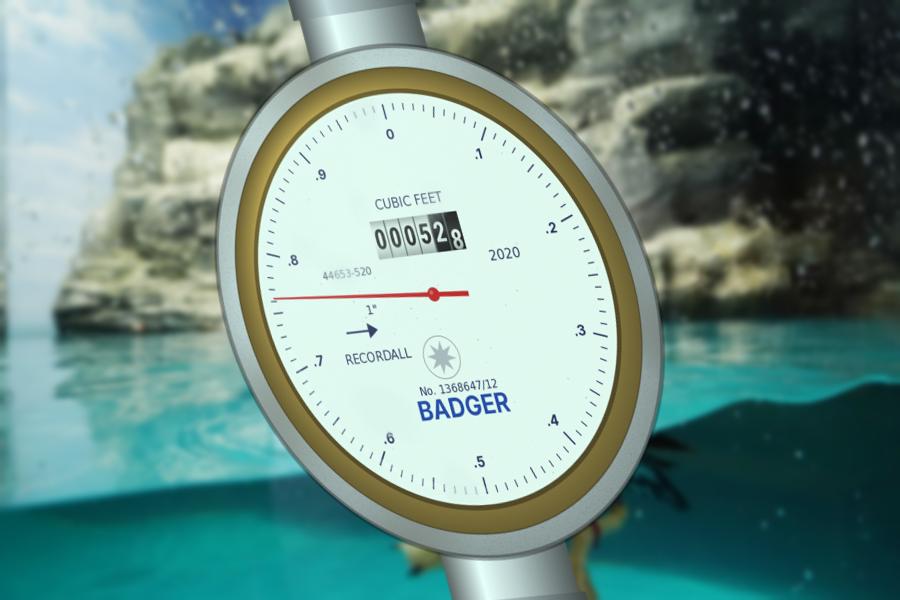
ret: 527.76,ft³
